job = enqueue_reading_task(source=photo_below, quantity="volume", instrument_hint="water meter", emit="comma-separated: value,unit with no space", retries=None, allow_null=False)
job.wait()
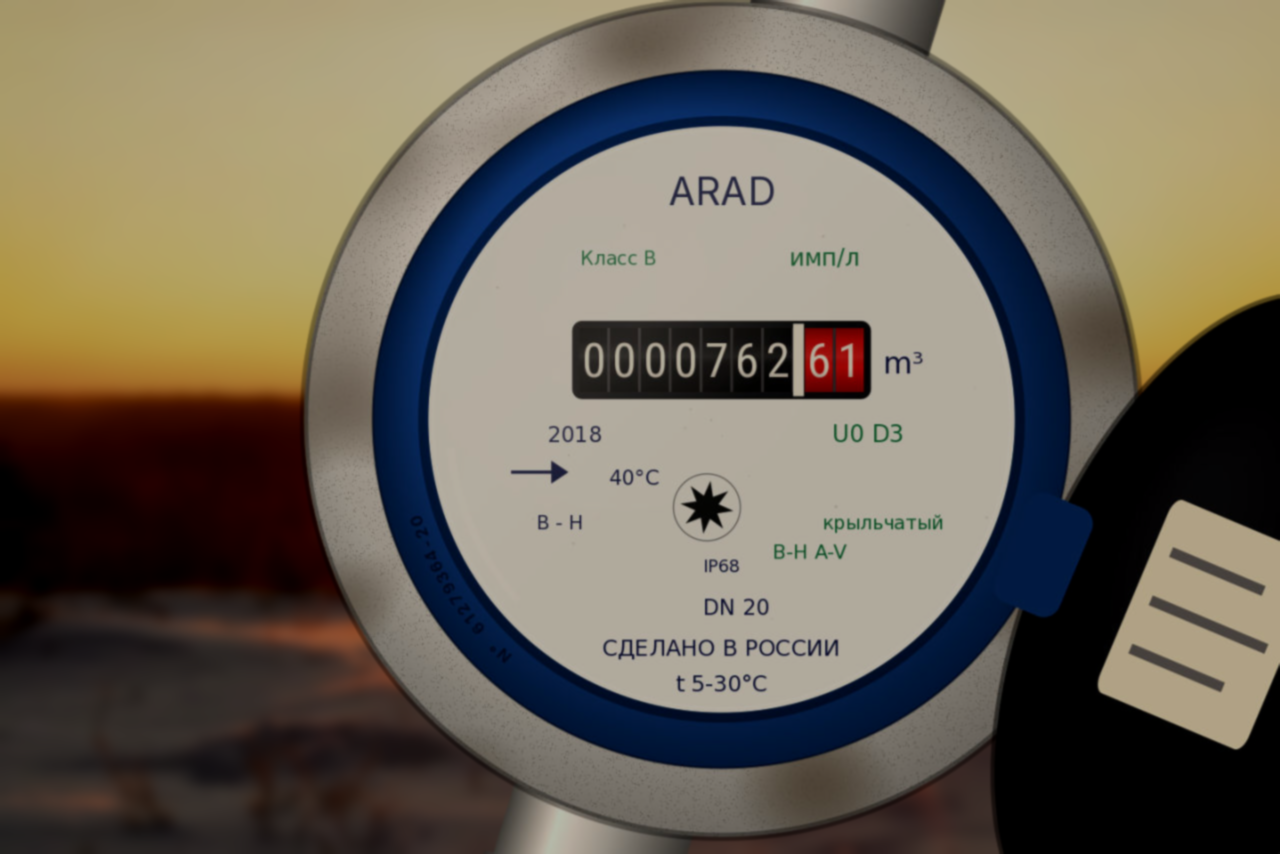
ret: 762.61,m³
